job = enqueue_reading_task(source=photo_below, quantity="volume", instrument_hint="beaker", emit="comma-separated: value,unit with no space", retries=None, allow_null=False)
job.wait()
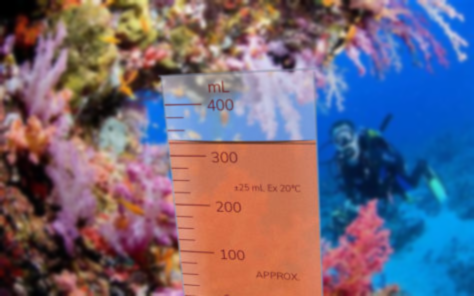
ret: 325,mL
